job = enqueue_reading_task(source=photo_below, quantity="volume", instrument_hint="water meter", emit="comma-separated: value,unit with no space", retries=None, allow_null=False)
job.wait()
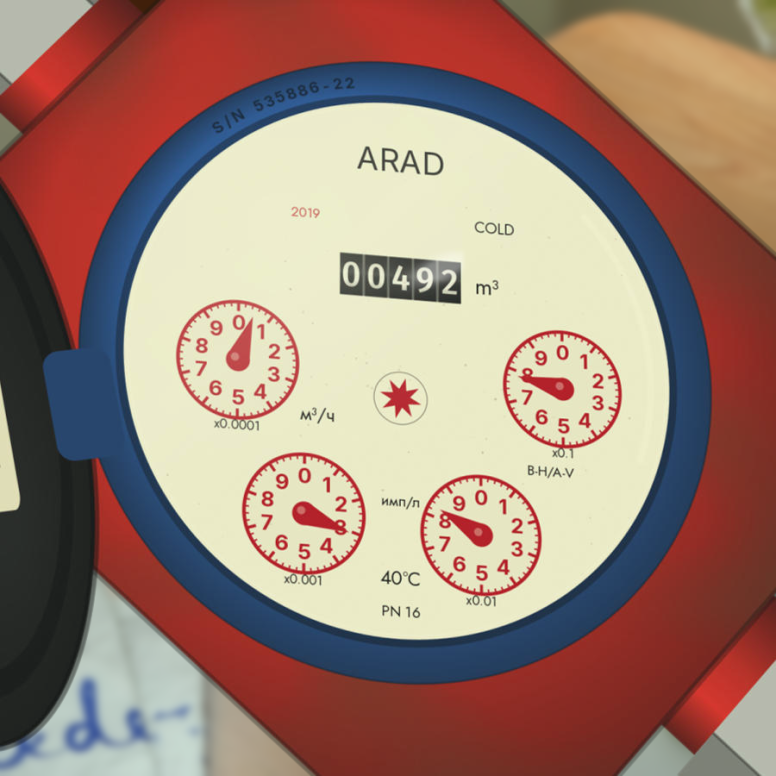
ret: 492.7830,m³
